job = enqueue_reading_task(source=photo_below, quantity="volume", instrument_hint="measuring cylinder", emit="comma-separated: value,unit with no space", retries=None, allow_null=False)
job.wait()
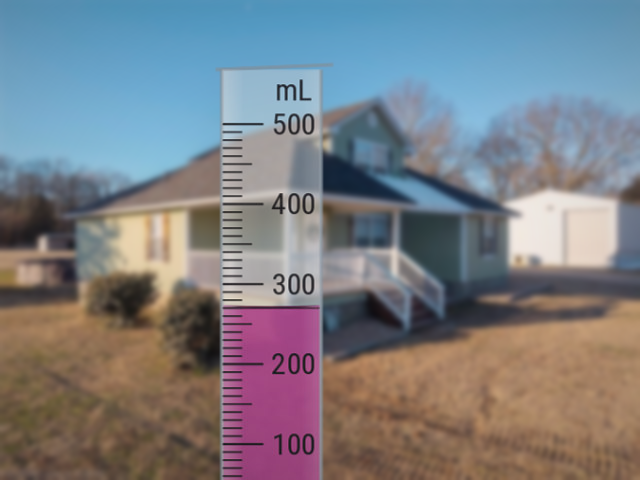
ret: 270,mL
